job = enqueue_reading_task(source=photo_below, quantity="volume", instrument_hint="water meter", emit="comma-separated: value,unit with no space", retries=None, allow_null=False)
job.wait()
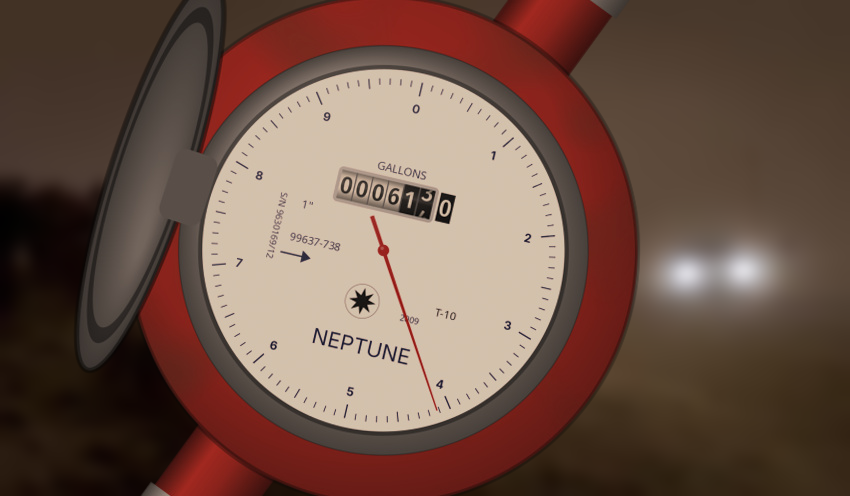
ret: 6134.1,gal
